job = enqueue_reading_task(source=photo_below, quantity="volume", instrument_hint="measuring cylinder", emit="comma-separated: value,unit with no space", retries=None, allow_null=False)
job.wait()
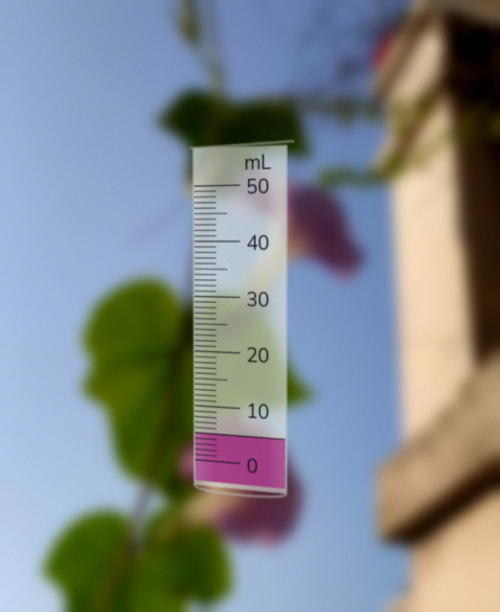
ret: 5,mL
